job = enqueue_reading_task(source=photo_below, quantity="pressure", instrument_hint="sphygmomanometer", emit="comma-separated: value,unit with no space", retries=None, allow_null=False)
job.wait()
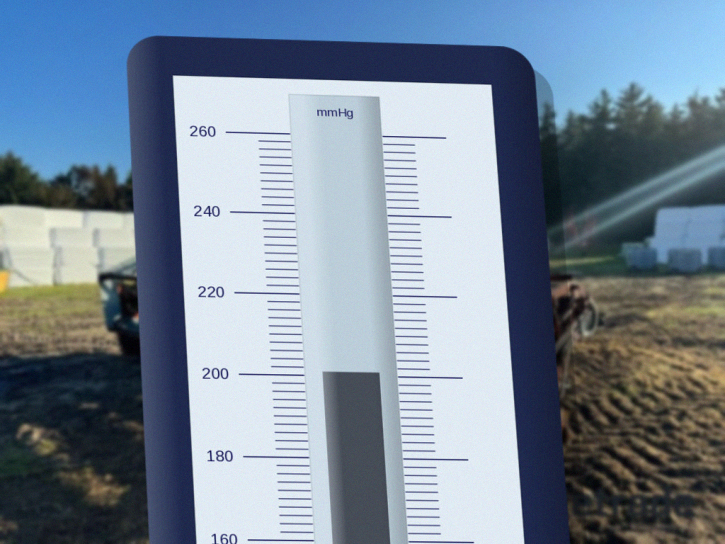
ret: 201,mmHg
